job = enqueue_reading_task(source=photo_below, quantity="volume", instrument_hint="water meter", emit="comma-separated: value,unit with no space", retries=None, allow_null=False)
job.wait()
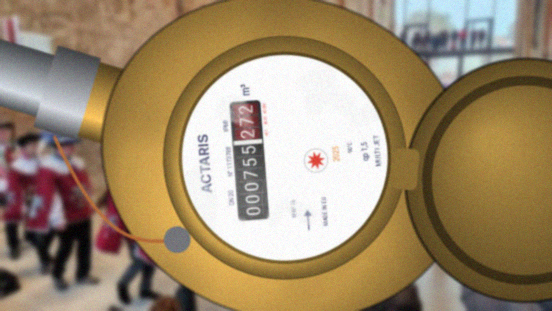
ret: 755.272,m³
